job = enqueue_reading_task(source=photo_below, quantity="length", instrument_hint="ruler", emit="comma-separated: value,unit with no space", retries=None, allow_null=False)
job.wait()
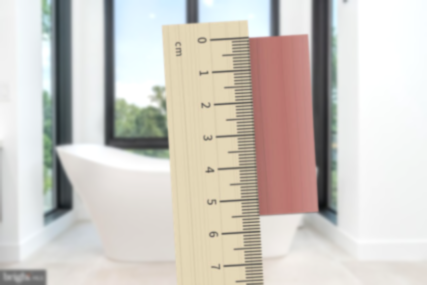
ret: 5.5,cm
